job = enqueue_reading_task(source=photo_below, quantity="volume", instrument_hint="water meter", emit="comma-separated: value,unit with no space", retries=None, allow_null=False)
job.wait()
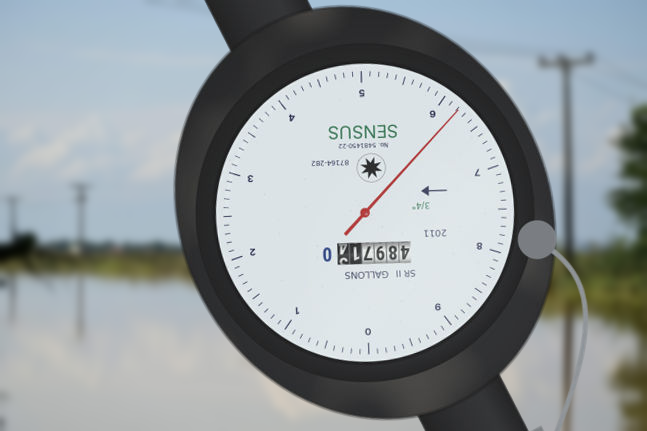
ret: 4897136.2,gal
